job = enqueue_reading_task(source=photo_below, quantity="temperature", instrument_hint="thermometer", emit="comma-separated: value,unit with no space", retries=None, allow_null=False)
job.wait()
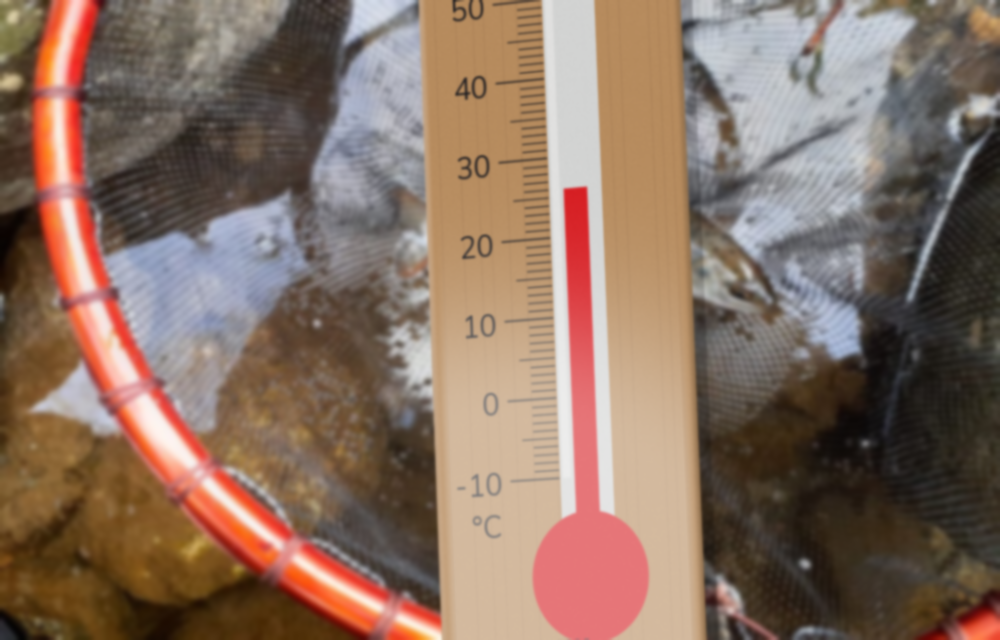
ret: 26,°C
